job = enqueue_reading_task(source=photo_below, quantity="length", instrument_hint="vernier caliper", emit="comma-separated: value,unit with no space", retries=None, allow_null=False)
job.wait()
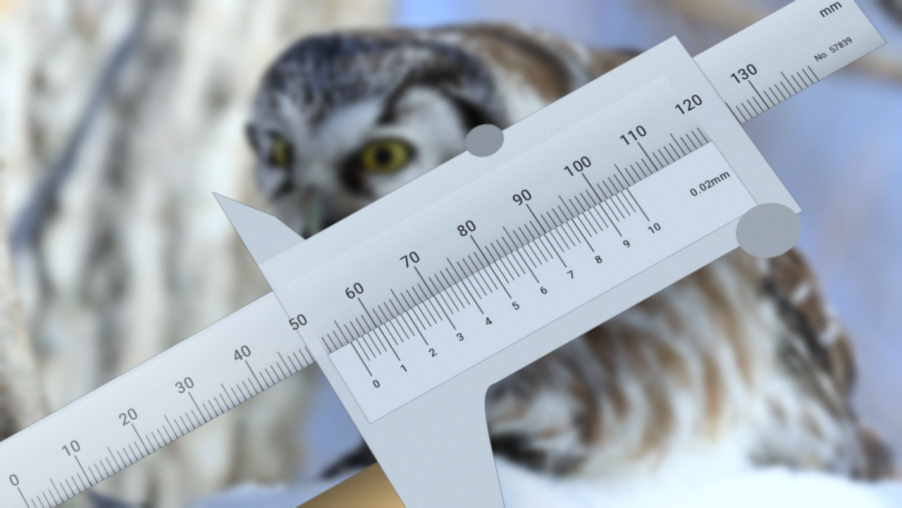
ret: 55.4,mm
